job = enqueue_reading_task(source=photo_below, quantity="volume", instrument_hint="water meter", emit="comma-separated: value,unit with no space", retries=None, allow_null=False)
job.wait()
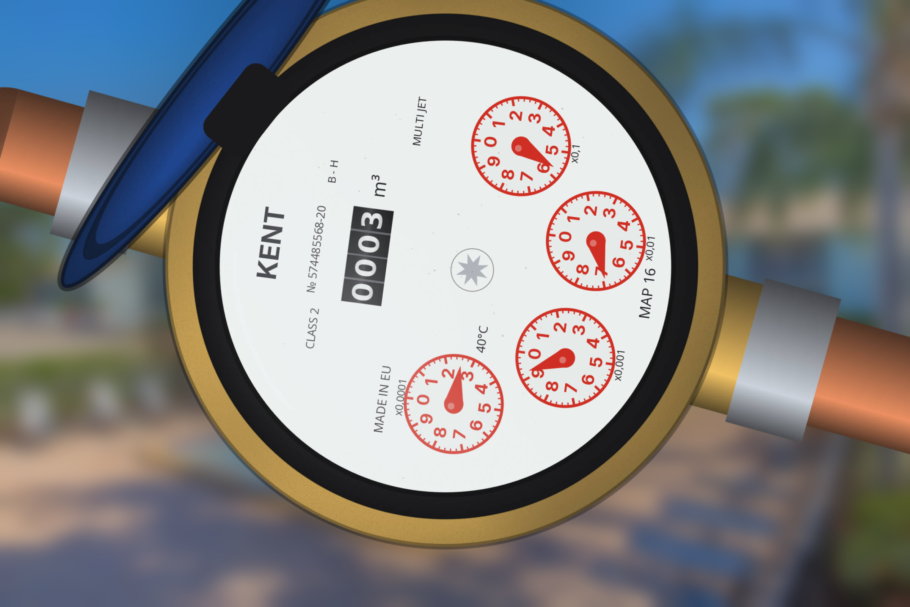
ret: 3.5692,m³
